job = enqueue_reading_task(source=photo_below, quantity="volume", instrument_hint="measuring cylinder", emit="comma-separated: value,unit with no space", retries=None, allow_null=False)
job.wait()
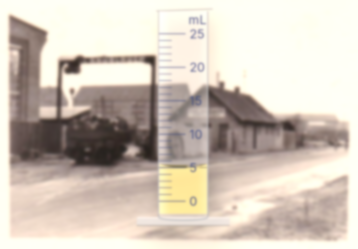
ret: 5,mL
